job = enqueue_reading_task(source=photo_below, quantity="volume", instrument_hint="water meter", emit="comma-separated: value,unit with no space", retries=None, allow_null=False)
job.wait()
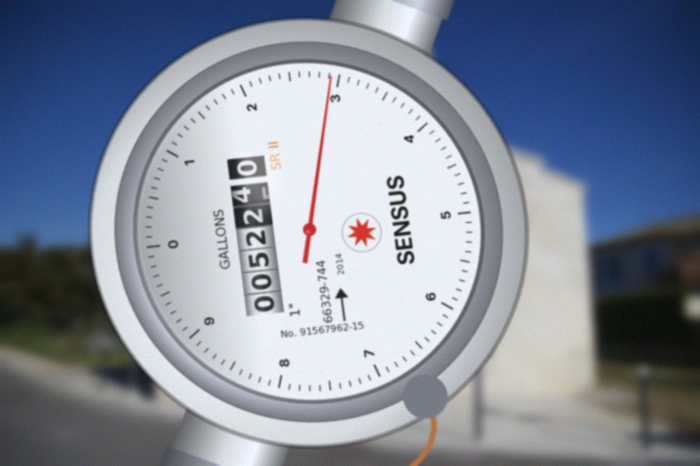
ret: 52242.9,gal
